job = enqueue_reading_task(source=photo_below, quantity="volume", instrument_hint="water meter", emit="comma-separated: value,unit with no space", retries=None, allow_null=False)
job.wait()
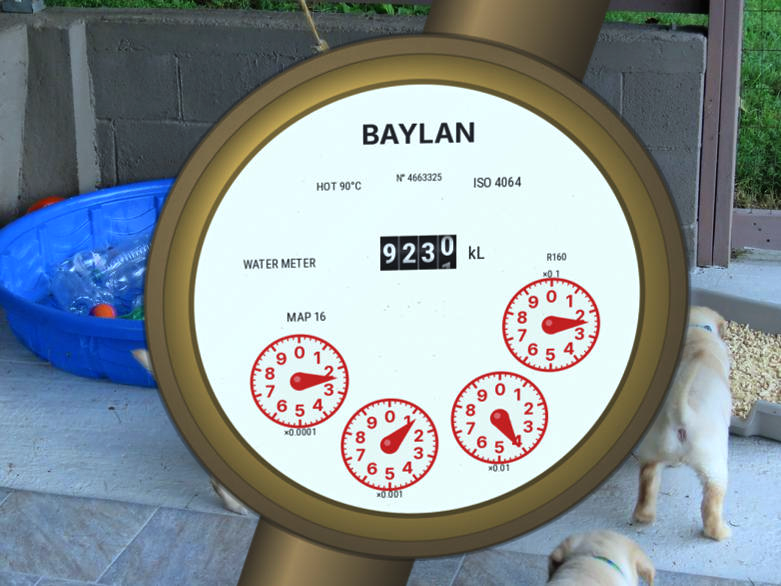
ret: 9230.2412,kL
